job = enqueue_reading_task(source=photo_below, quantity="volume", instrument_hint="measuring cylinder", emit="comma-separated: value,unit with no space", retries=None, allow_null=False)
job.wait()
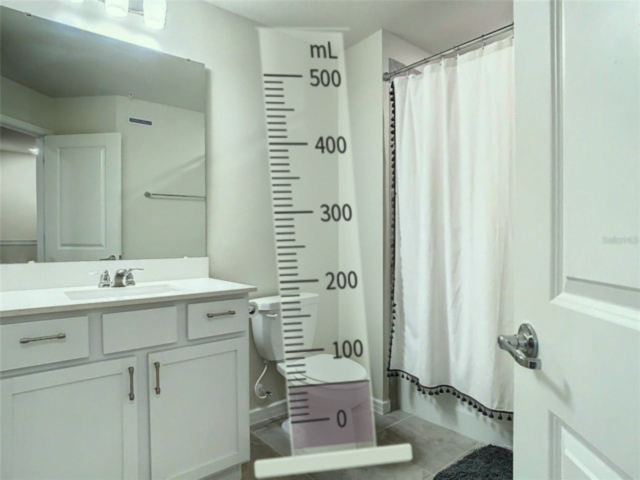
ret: 50,mL
